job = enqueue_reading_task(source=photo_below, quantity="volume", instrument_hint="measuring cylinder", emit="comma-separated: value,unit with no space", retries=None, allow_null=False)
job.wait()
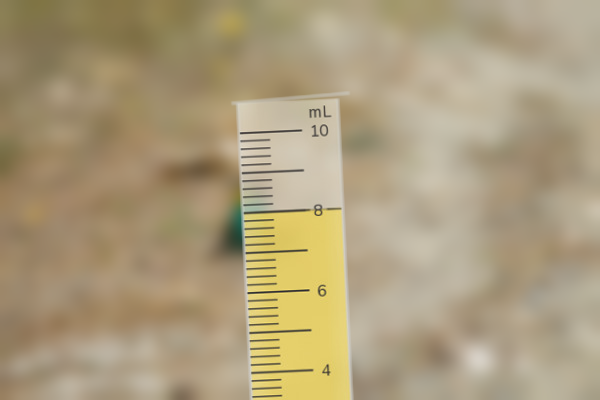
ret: 8,mL
